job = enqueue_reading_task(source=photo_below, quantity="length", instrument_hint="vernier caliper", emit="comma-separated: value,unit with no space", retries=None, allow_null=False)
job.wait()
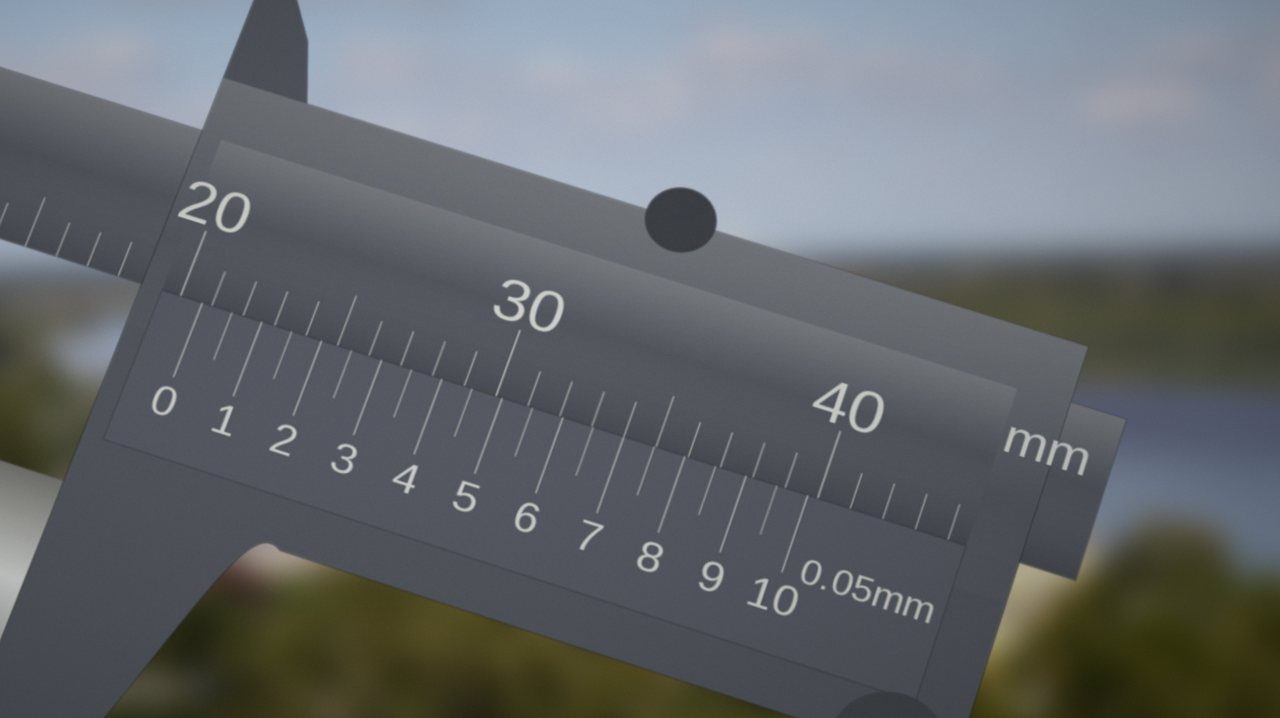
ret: 20.70,mm
